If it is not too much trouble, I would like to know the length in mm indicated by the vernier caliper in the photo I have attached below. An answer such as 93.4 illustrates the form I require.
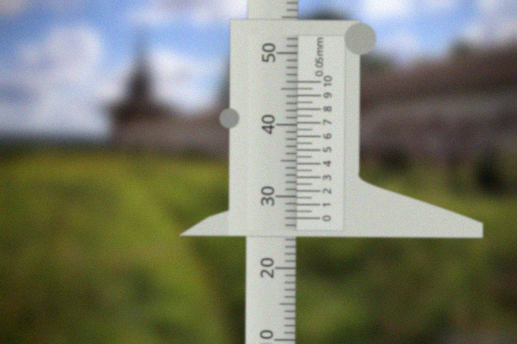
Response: 27.0
